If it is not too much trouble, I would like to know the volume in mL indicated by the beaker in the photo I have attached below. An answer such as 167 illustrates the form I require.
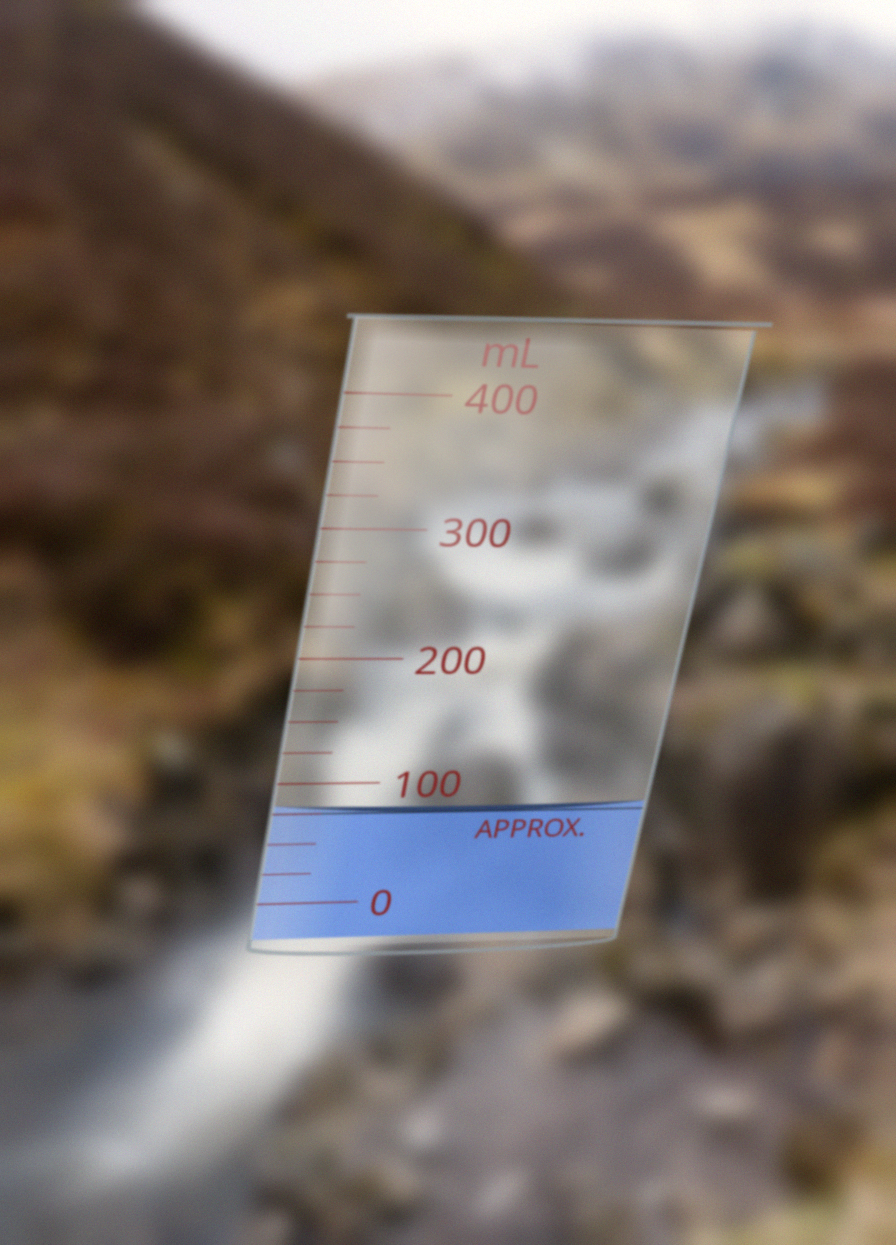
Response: 75
